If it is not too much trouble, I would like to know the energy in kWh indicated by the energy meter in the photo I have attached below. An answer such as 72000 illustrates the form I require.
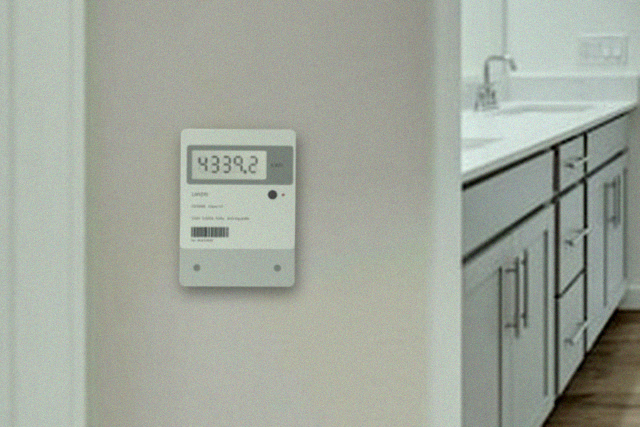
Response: 4339.2
